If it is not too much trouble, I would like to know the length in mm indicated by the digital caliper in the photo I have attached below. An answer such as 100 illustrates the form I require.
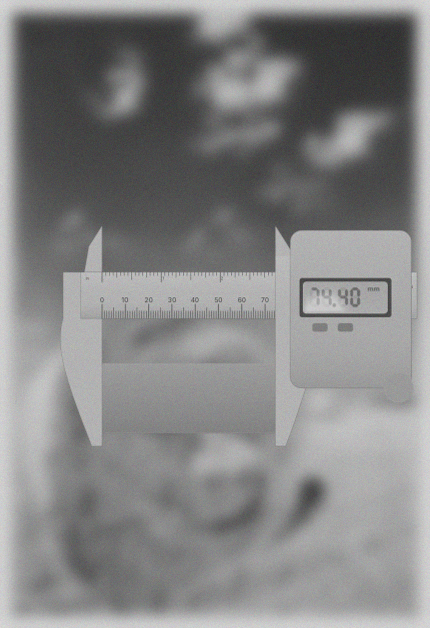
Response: 74.40
